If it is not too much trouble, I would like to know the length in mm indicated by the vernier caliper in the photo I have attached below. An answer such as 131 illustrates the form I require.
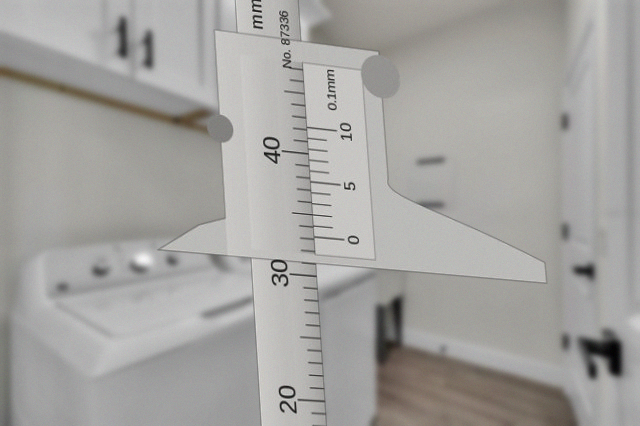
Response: 33.2
